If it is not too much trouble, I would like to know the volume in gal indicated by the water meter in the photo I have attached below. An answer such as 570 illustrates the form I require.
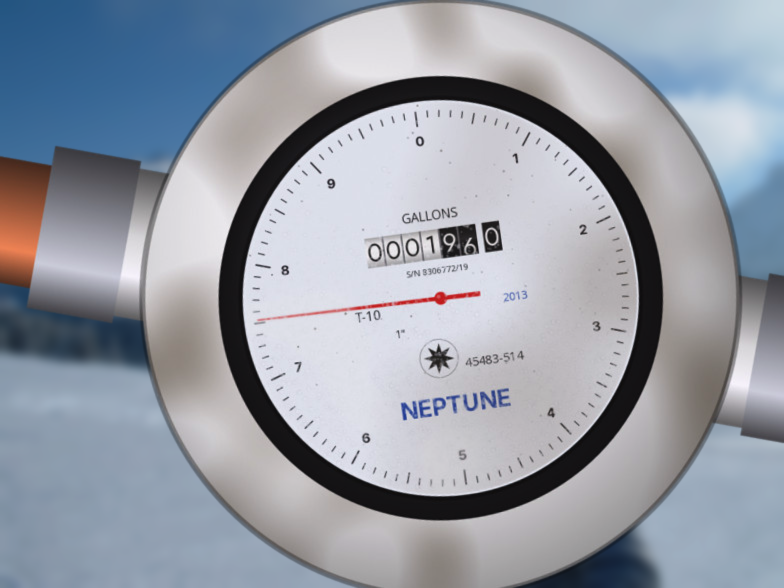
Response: 1957.5
